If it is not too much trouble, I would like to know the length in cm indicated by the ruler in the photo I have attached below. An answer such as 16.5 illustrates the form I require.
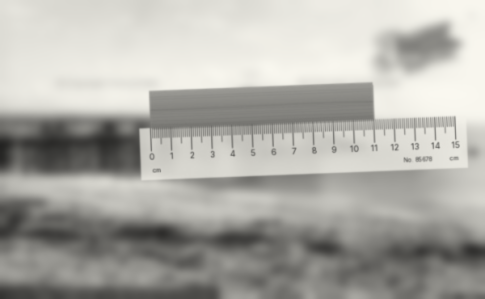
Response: 11
